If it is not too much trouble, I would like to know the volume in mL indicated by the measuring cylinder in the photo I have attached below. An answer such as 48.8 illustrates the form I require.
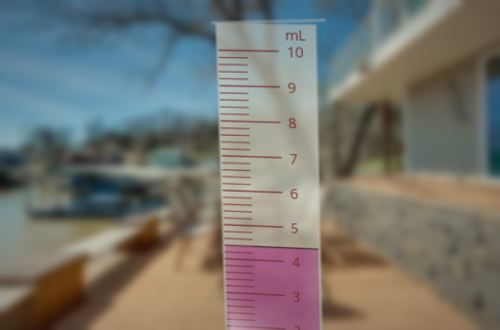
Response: 4.4
